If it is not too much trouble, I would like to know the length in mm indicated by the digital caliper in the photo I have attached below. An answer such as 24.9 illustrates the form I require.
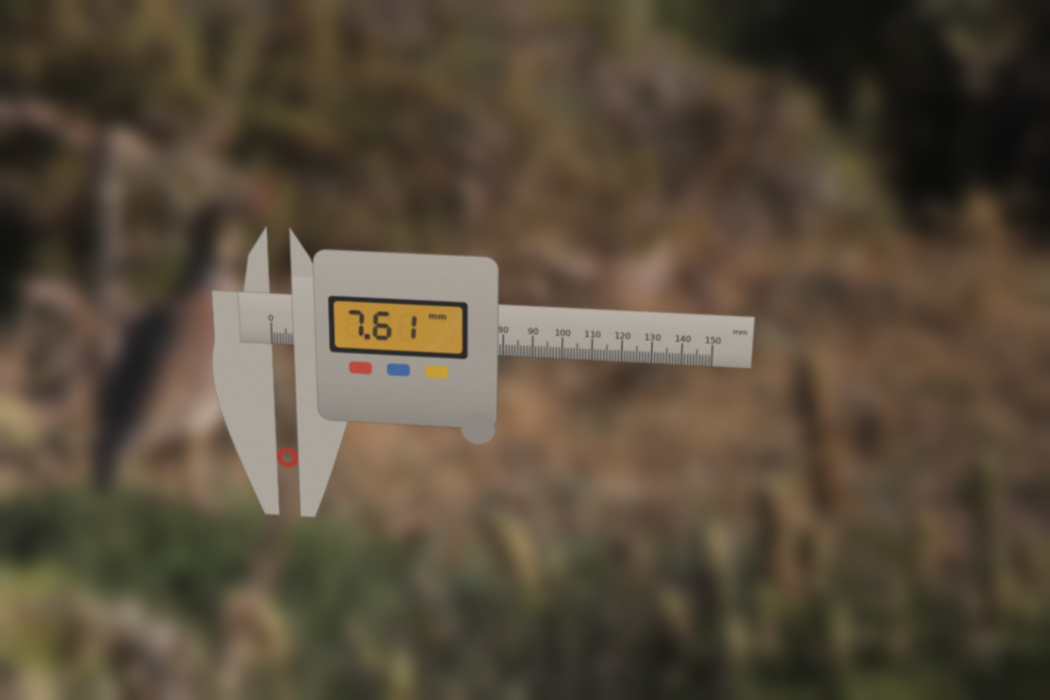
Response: 7.61
